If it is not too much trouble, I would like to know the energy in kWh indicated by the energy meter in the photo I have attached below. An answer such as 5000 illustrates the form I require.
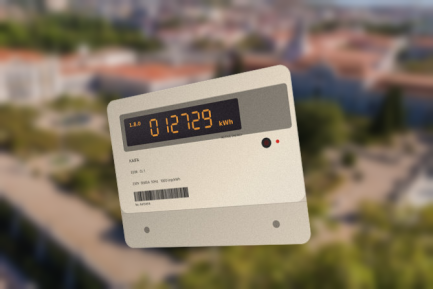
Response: 12729
